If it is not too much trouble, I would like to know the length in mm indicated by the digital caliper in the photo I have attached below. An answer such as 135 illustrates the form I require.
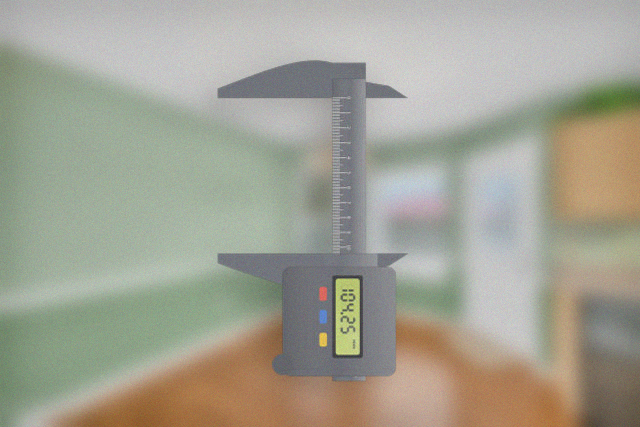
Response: 104.25
